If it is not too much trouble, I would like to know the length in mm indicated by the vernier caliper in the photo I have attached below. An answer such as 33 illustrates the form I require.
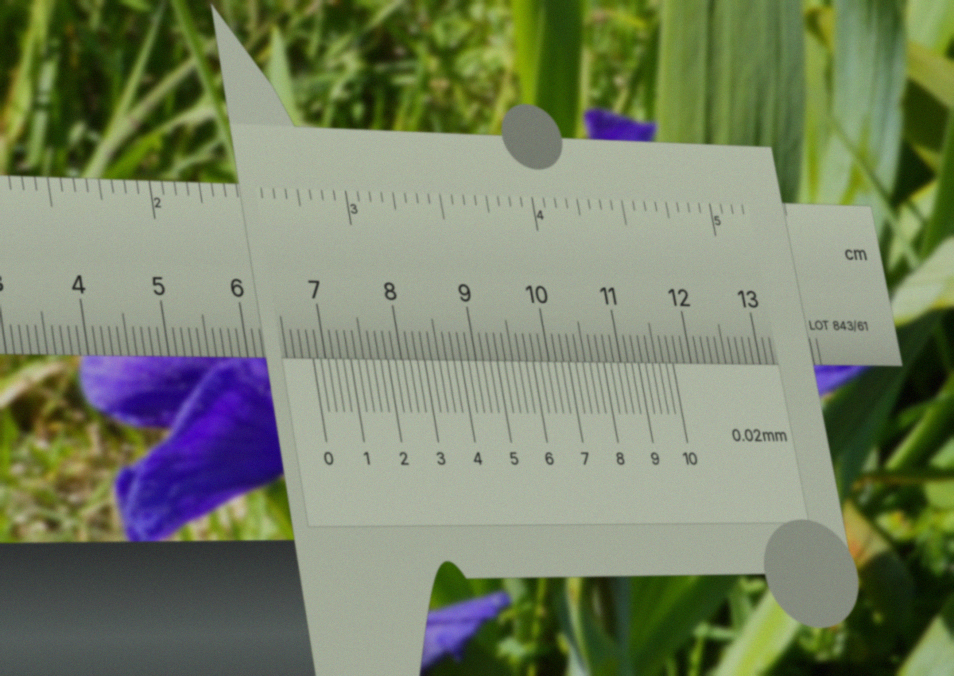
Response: 68.4
